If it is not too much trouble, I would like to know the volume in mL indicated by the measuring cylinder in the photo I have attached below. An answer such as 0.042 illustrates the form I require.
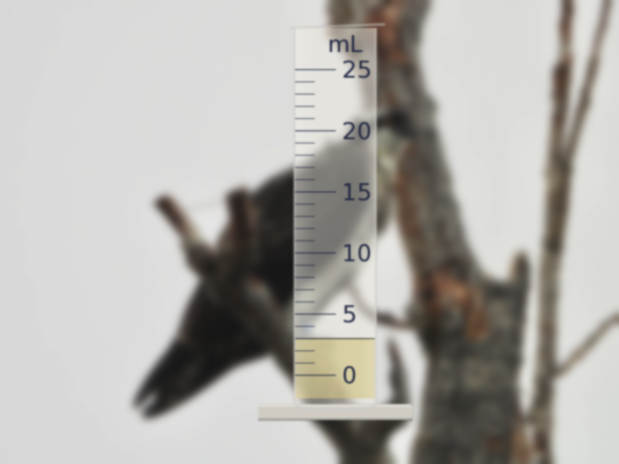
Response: 3
